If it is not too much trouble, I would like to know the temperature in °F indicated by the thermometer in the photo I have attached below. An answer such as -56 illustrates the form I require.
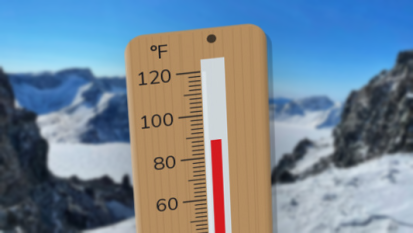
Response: 88
